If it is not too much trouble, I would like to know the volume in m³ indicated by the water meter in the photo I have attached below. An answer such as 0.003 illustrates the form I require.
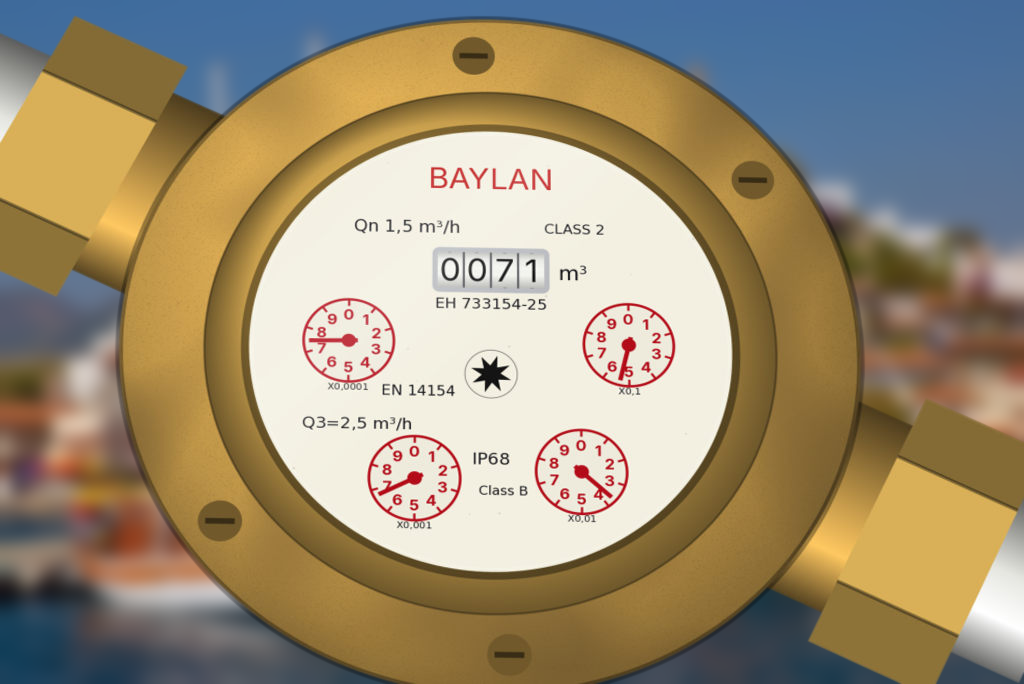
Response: 71.5367
